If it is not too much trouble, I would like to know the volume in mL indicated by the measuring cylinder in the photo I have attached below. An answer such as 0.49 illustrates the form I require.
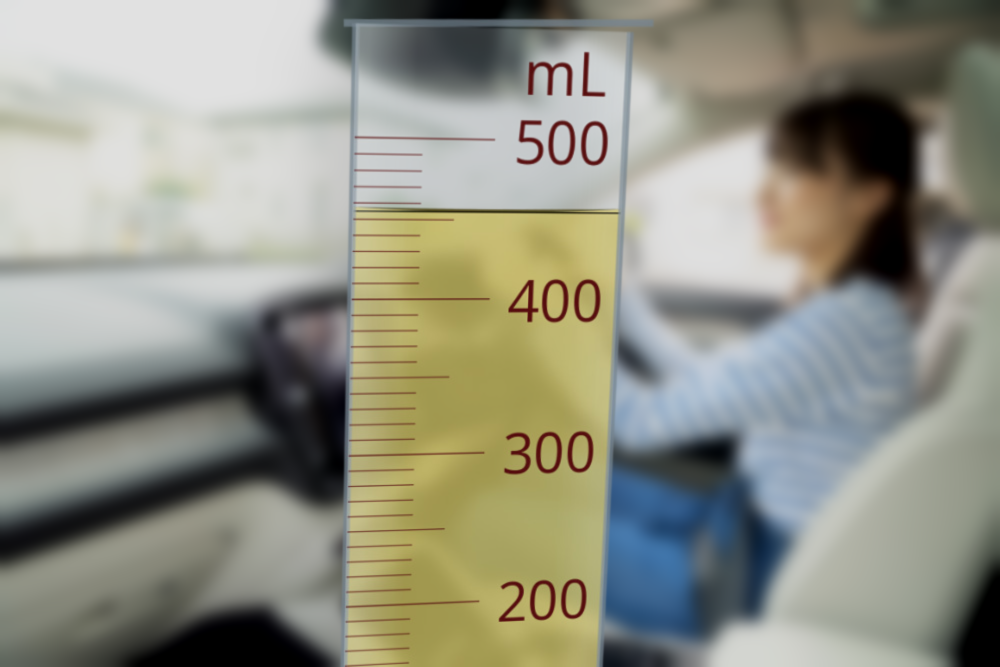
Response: 455
